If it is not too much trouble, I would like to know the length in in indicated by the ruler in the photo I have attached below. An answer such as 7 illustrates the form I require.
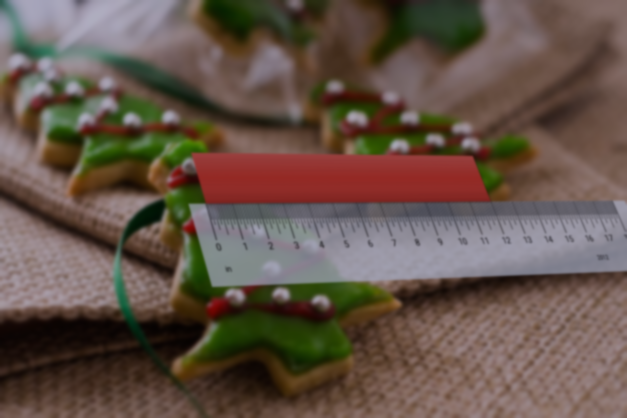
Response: 12
